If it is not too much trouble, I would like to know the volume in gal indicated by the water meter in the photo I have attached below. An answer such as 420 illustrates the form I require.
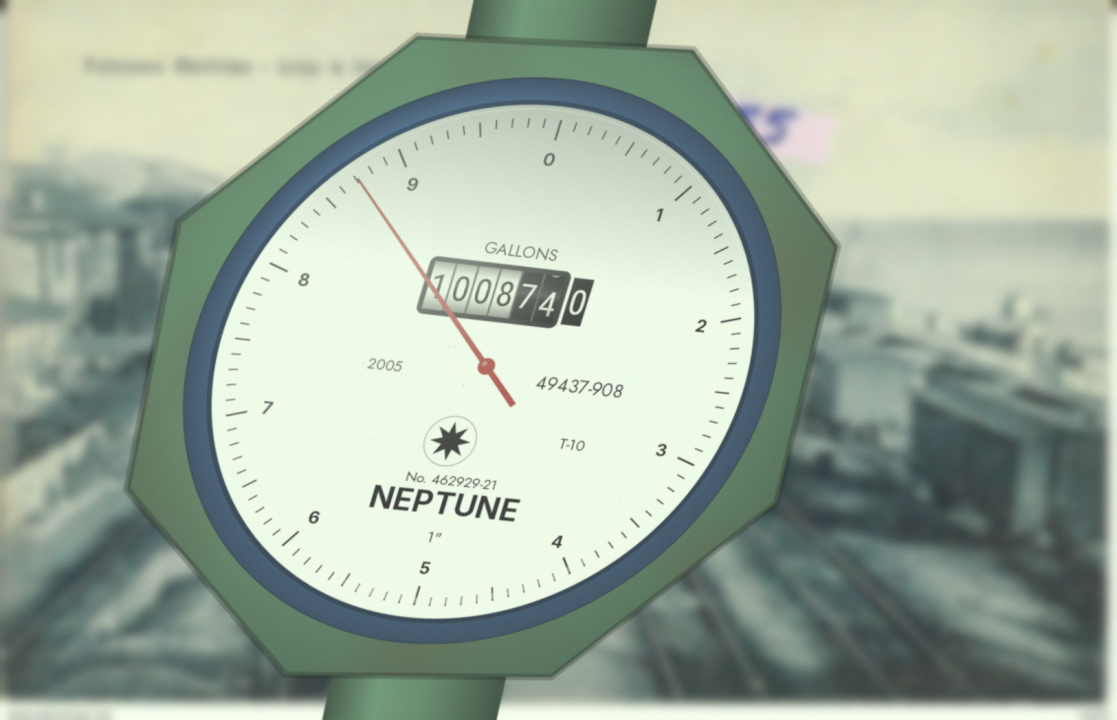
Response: 1008738.7
